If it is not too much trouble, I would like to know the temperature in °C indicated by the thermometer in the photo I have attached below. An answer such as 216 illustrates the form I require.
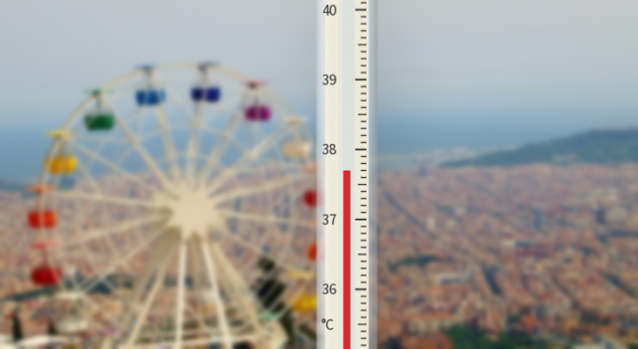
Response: 37.7
